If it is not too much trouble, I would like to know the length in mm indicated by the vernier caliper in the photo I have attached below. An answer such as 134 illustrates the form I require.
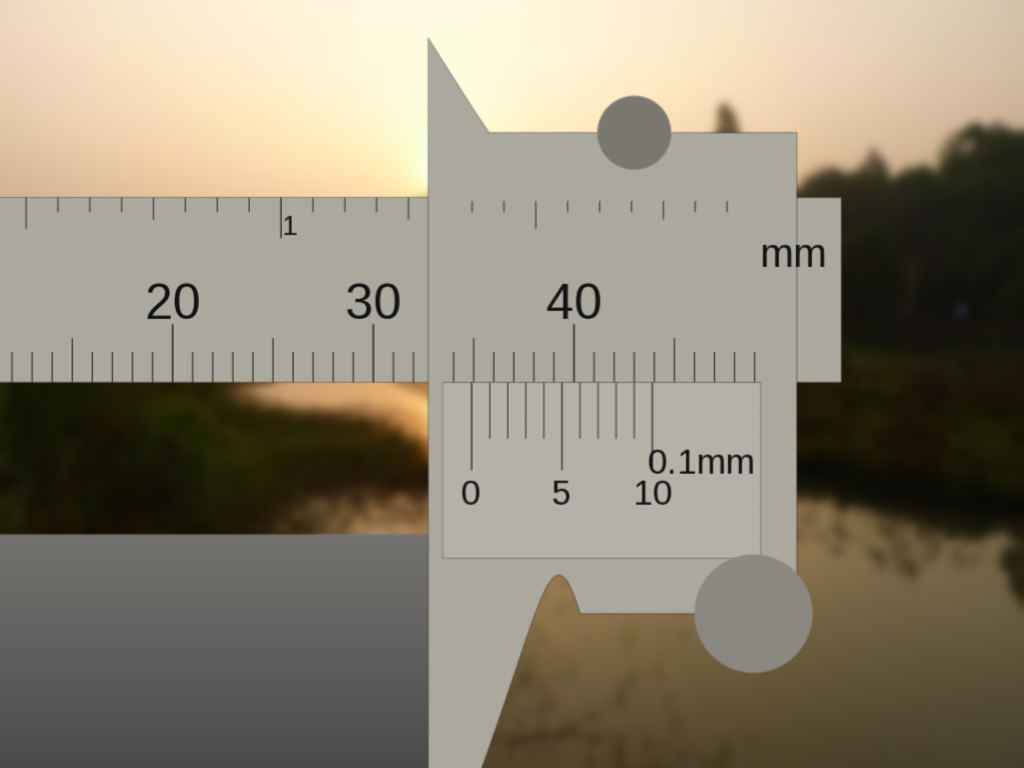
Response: 34.9
